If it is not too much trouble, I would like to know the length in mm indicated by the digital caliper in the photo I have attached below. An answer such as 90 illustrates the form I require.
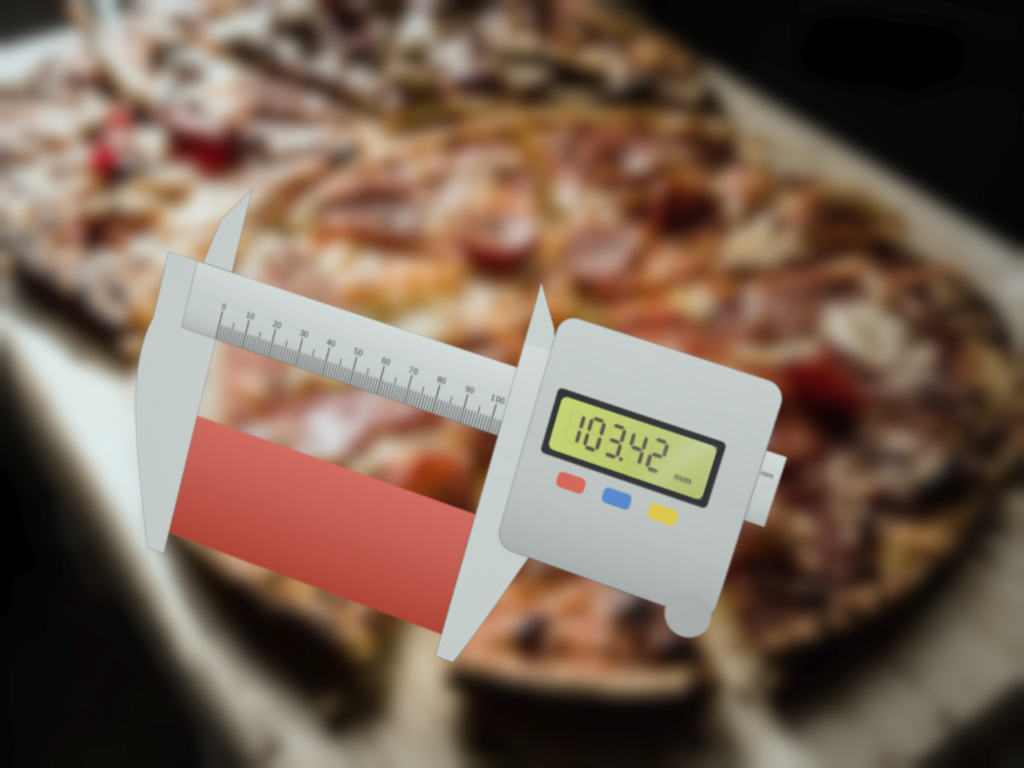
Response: 103.42
